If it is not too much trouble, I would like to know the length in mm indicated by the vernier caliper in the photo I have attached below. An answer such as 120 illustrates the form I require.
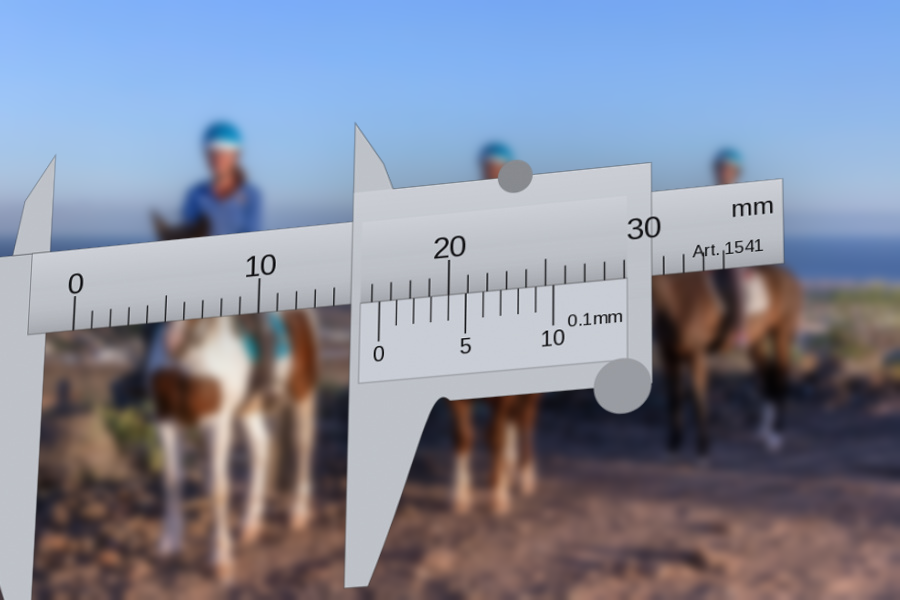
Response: 16.4
